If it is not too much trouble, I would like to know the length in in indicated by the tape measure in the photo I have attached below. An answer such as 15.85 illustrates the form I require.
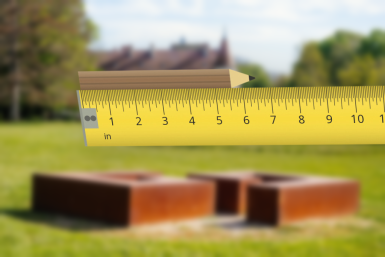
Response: 6.5
